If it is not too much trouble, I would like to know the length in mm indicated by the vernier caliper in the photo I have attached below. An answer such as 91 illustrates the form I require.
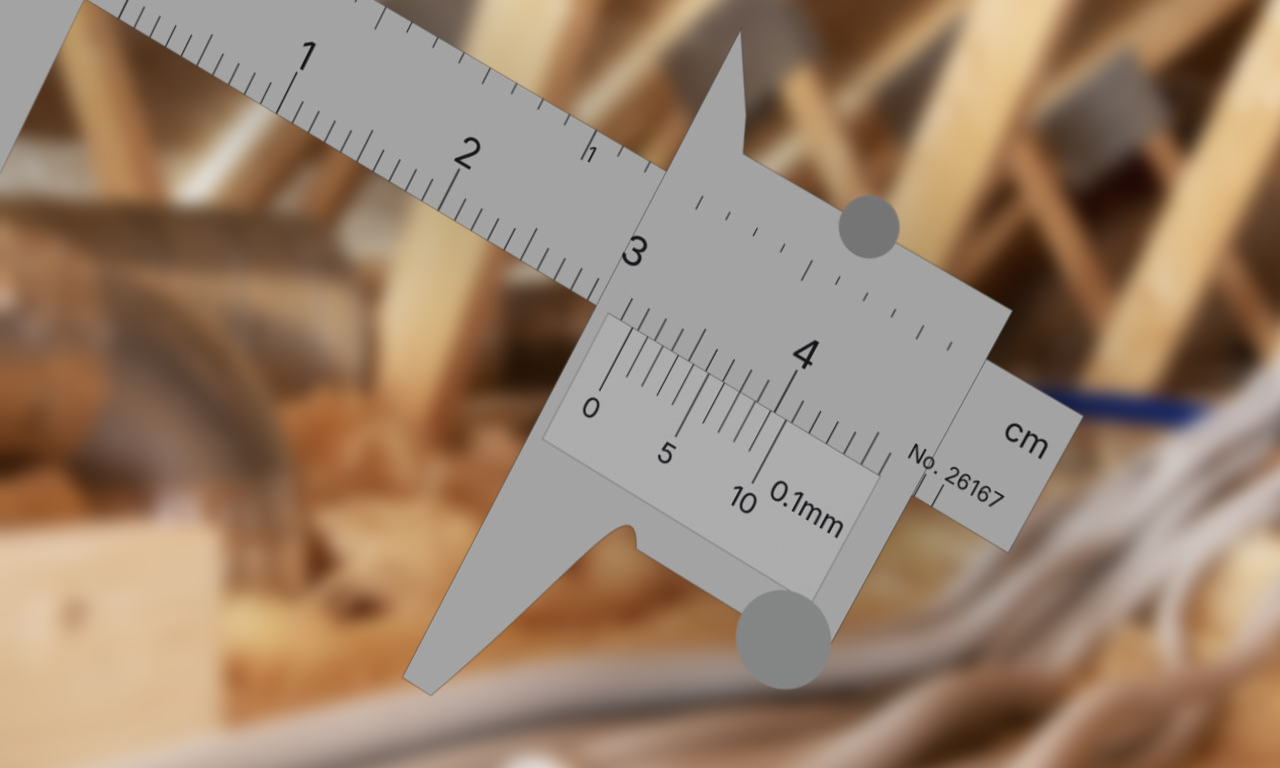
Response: 31.7
